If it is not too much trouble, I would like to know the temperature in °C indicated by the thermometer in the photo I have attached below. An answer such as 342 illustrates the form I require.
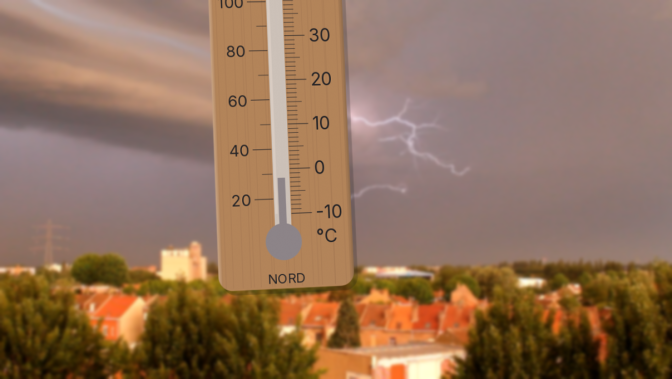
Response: -2
